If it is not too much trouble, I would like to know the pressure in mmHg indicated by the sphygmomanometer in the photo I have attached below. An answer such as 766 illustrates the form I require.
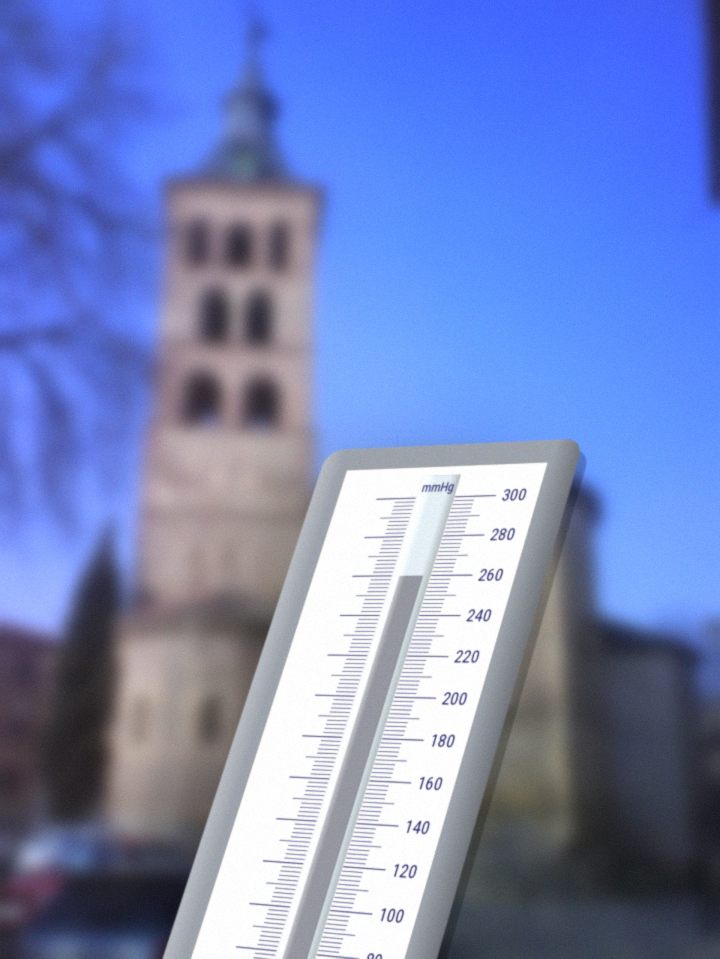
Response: 260
